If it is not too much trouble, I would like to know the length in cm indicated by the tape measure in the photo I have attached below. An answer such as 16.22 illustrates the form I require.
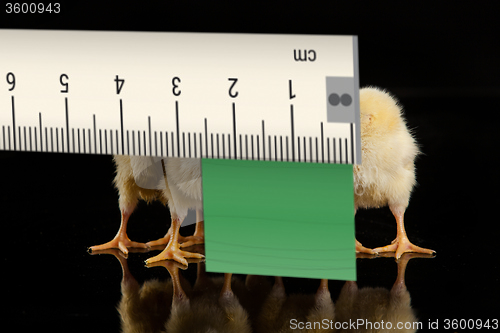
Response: 2.6
